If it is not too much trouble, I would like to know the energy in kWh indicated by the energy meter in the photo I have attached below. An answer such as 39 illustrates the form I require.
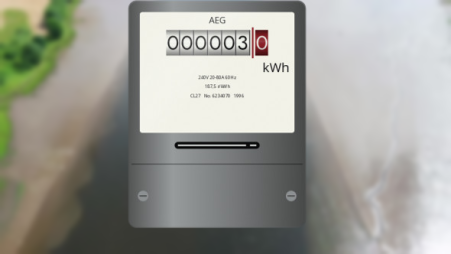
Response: 3.0
